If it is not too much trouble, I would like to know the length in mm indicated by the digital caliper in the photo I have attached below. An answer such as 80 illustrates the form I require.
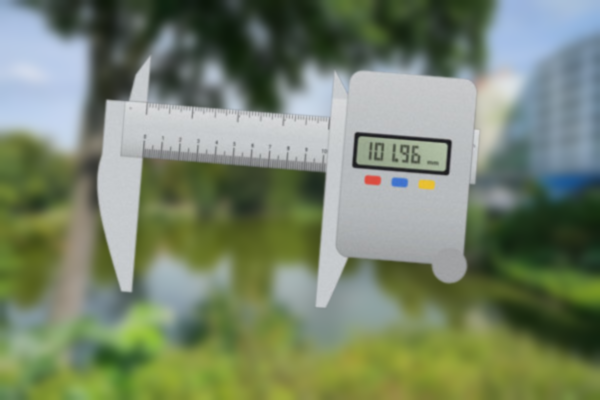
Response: 101.96
